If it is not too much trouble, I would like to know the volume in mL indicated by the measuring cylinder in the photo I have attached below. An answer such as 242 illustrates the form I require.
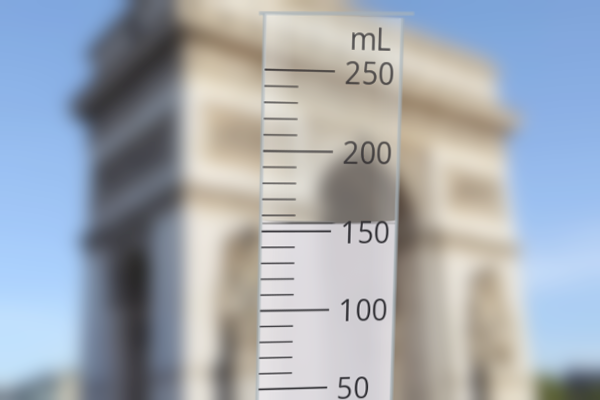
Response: 155
